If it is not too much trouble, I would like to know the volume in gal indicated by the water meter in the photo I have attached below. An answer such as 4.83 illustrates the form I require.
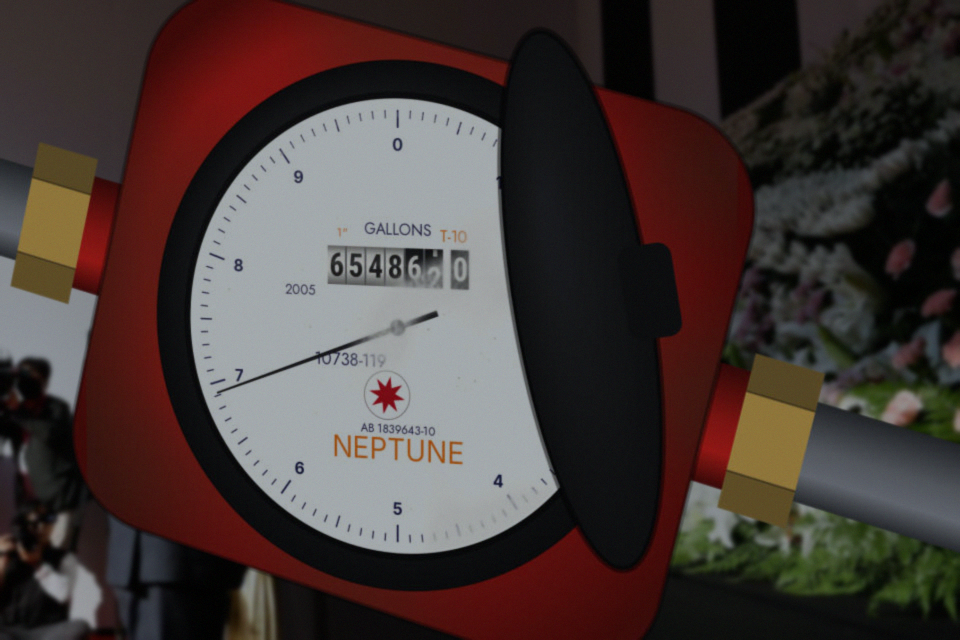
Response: 6548616.9
